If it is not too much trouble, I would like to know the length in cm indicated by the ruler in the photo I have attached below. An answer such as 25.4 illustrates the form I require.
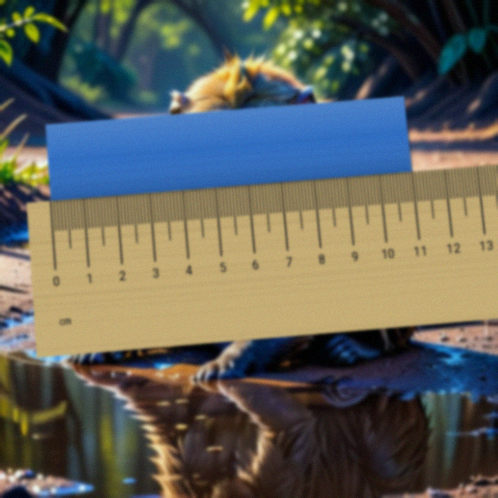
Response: 11
